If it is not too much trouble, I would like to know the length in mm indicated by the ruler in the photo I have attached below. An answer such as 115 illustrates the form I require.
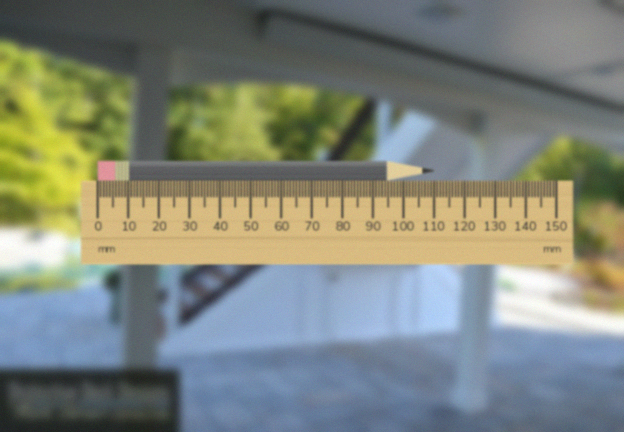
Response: 110
